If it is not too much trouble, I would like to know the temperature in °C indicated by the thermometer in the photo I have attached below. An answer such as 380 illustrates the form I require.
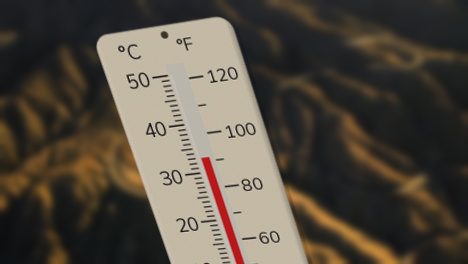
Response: 33
